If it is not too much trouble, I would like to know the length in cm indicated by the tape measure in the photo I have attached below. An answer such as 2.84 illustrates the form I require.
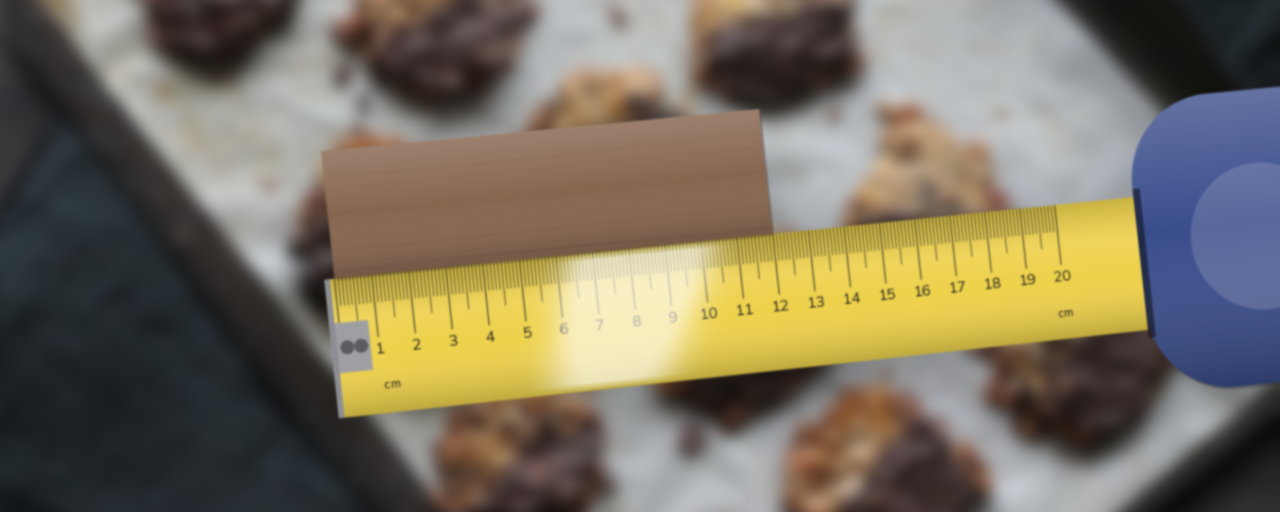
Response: 12
